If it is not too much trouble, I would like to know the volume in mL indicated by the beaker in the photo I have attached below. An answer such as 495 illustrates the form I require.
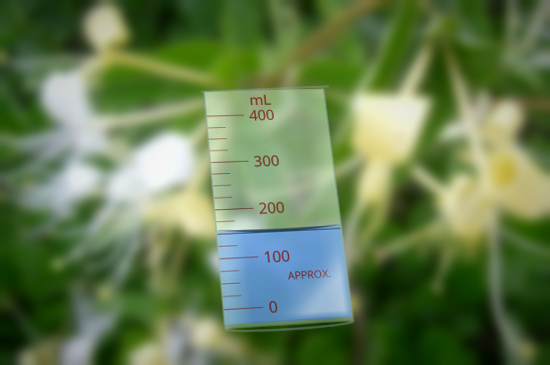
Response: 150
